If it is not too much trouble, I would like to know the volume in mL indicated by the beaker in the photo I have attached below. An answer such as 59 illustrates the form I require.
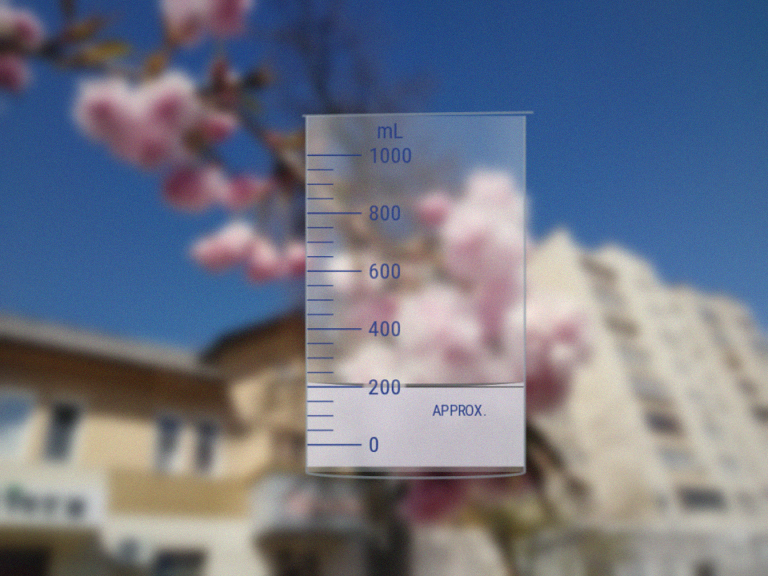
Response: 200
